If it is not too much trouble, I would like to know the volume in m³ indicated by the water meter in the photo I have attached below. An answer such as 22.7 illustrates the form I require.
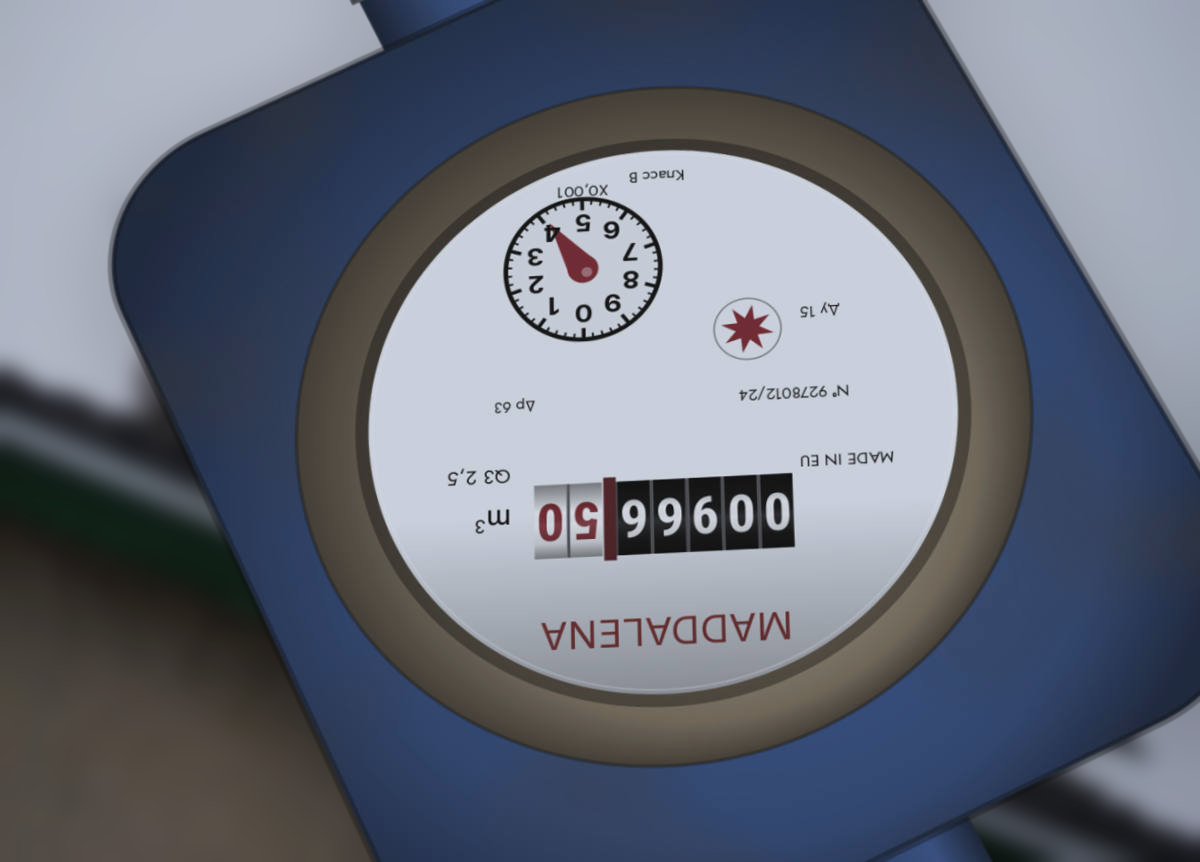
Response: 966.504
